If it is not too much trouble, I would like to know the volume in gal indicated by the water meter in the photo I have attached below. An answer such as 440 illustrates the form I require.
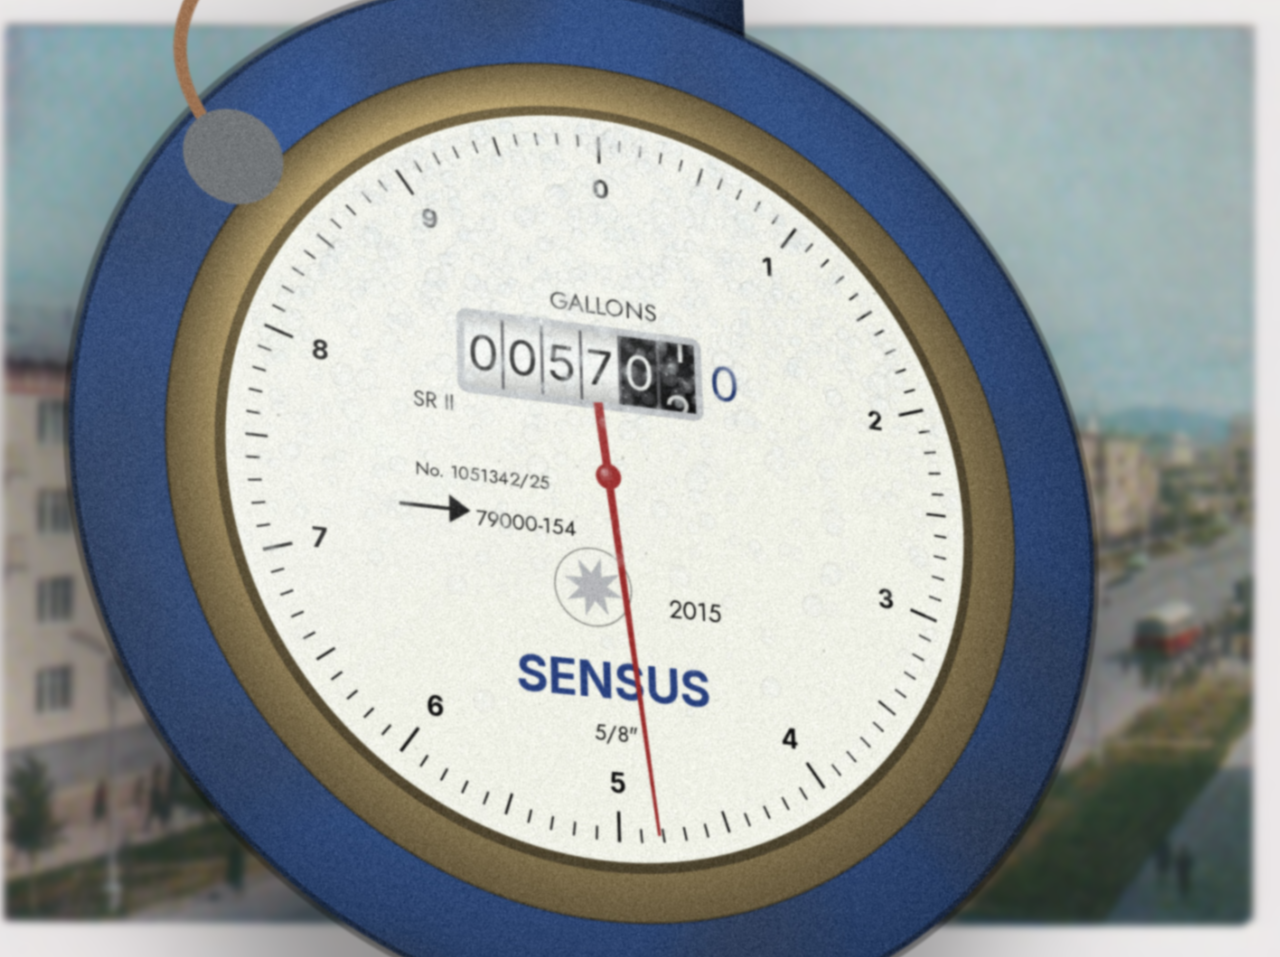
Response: 57014.8
